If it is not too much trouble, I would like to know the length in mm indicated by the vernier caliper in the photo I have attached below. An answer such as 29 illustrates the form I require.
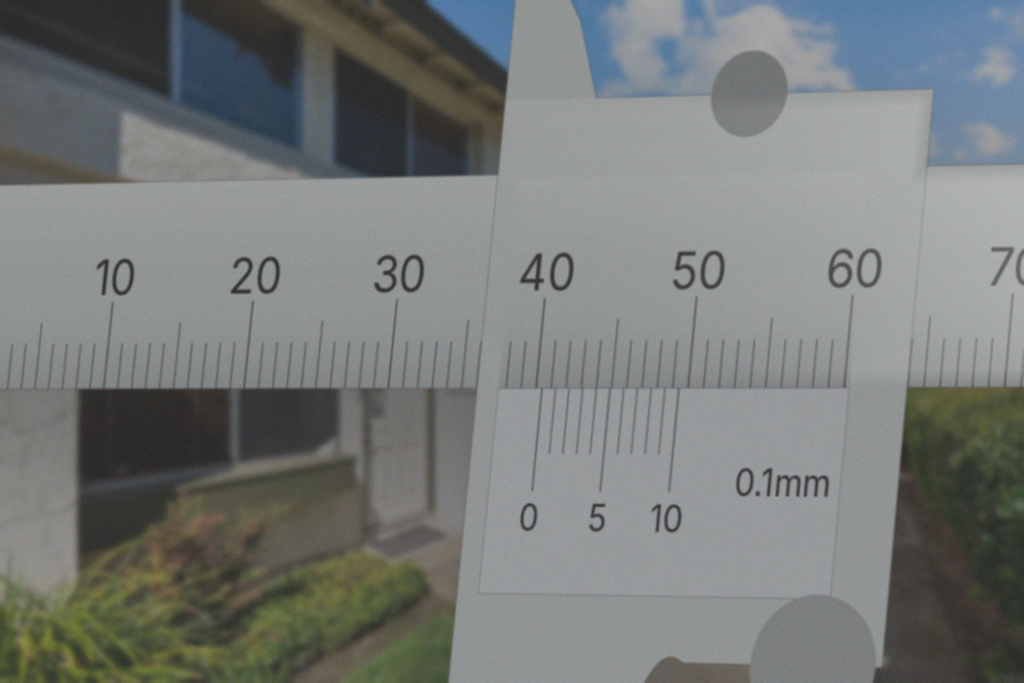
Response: 40.4
